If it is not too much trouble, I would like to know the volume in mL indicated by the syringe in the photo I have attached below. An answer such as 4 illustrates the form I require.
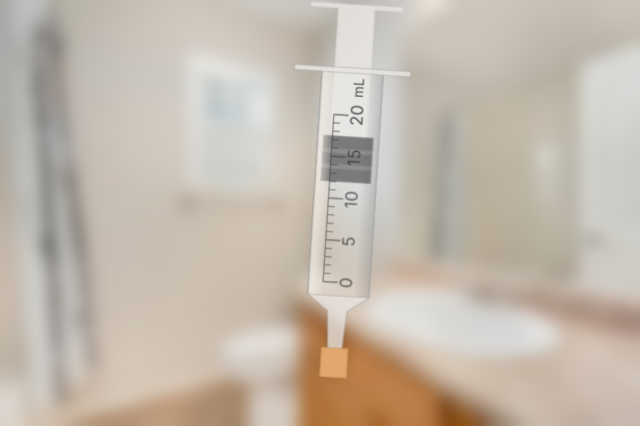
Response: 12
